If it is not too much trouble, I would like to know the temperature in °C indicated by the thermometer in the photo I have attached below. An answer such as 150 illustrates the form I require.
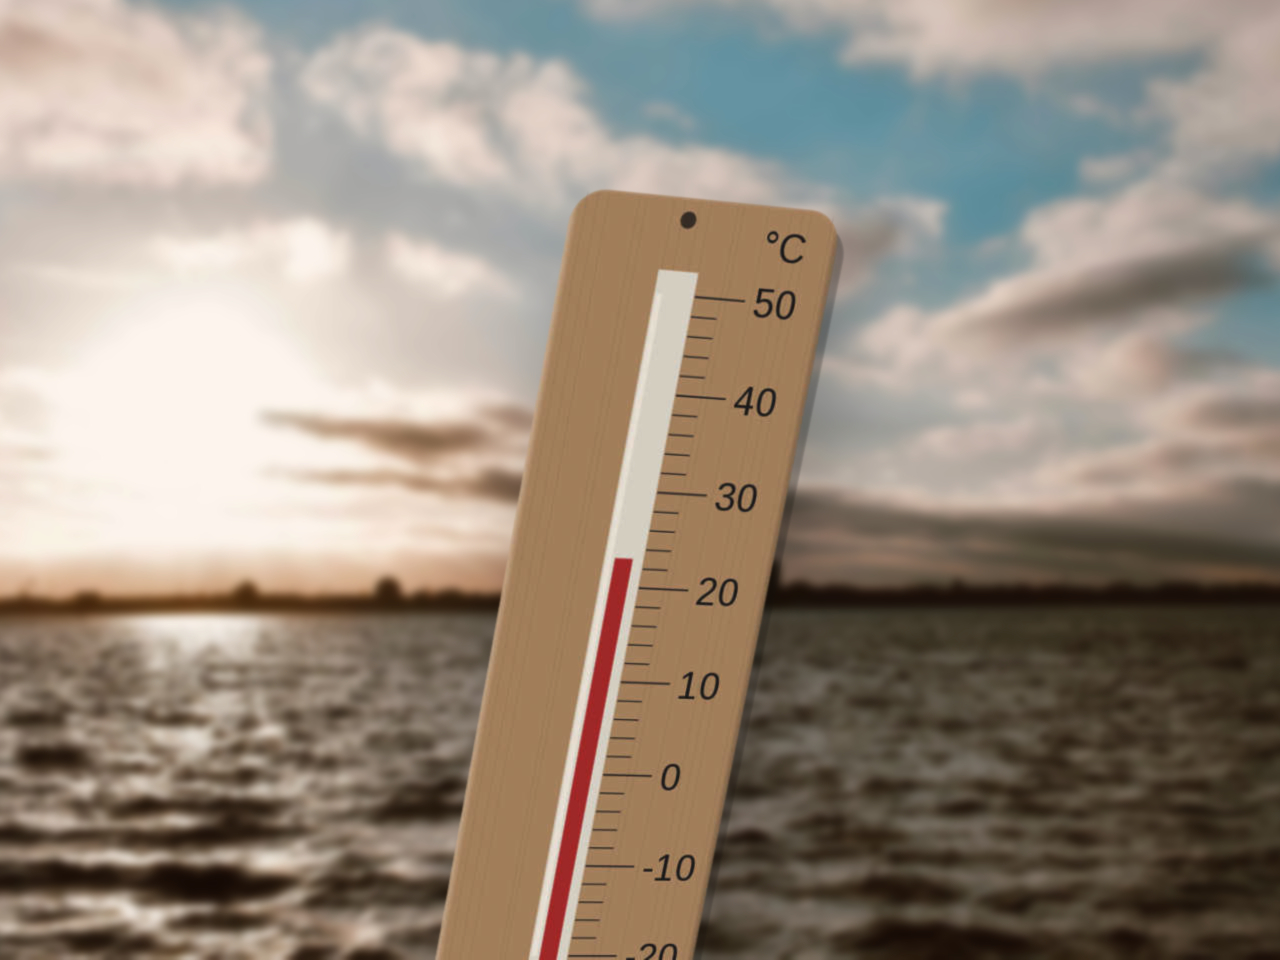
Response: 23
